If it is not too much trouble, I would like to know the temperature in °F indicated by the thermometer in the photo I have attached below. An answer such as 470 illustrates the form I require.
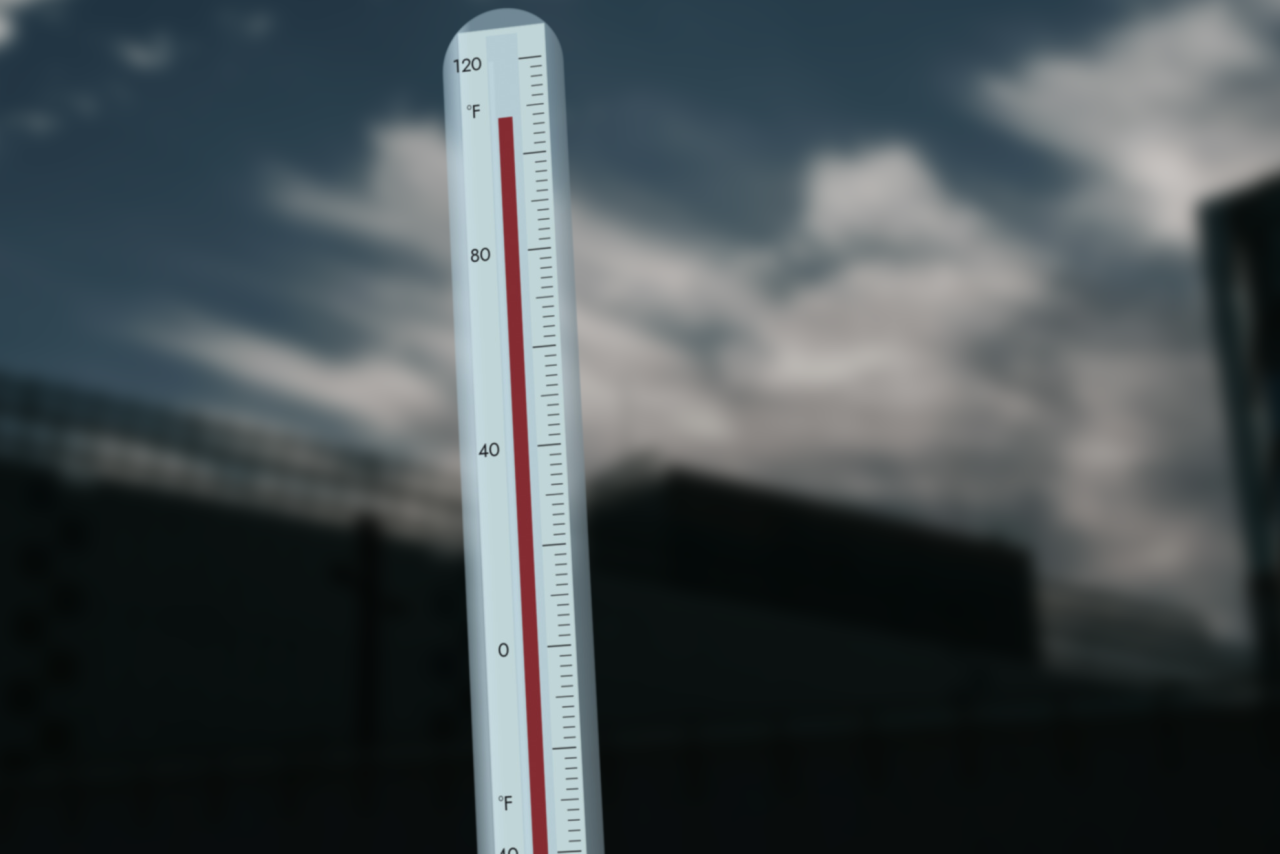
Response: 108
